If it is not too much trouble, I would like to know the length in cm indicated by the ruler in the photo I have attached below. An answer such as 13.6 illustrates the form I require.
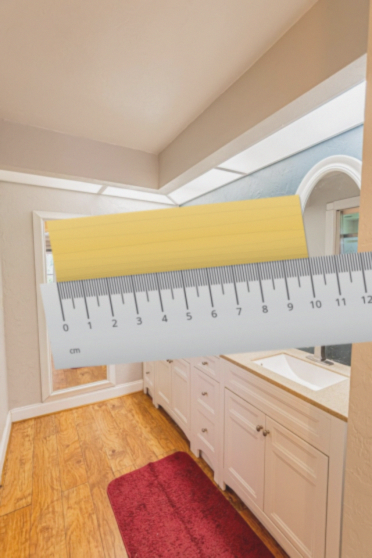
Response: 10
